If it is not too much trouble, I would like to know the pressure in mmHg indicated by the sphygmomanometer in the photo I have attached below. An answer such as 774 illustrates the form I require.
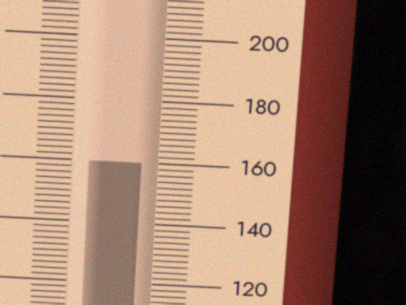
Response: 160
